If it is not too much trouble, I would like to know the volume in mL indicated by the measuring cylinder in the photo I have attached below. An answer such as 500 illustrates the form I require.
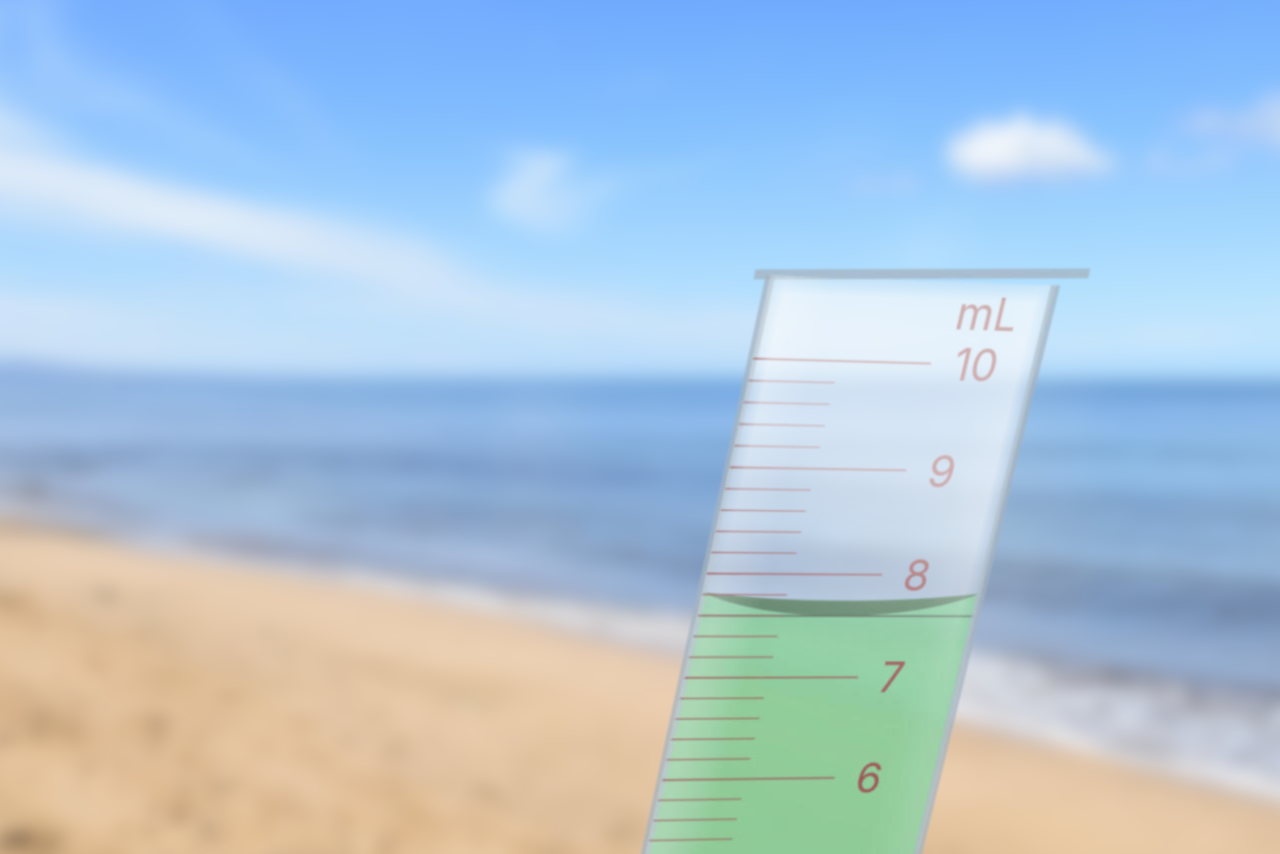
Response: 7.6
